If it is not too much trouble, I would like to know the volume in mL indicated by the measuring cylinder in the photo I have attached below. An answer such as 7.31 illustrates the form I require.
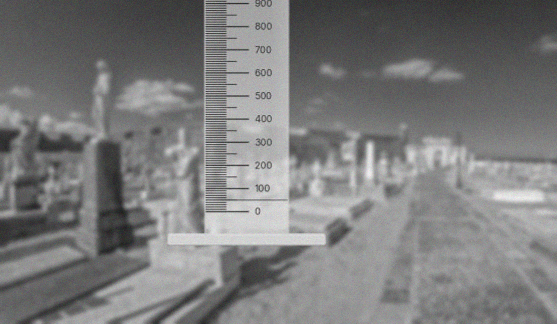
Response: 50
